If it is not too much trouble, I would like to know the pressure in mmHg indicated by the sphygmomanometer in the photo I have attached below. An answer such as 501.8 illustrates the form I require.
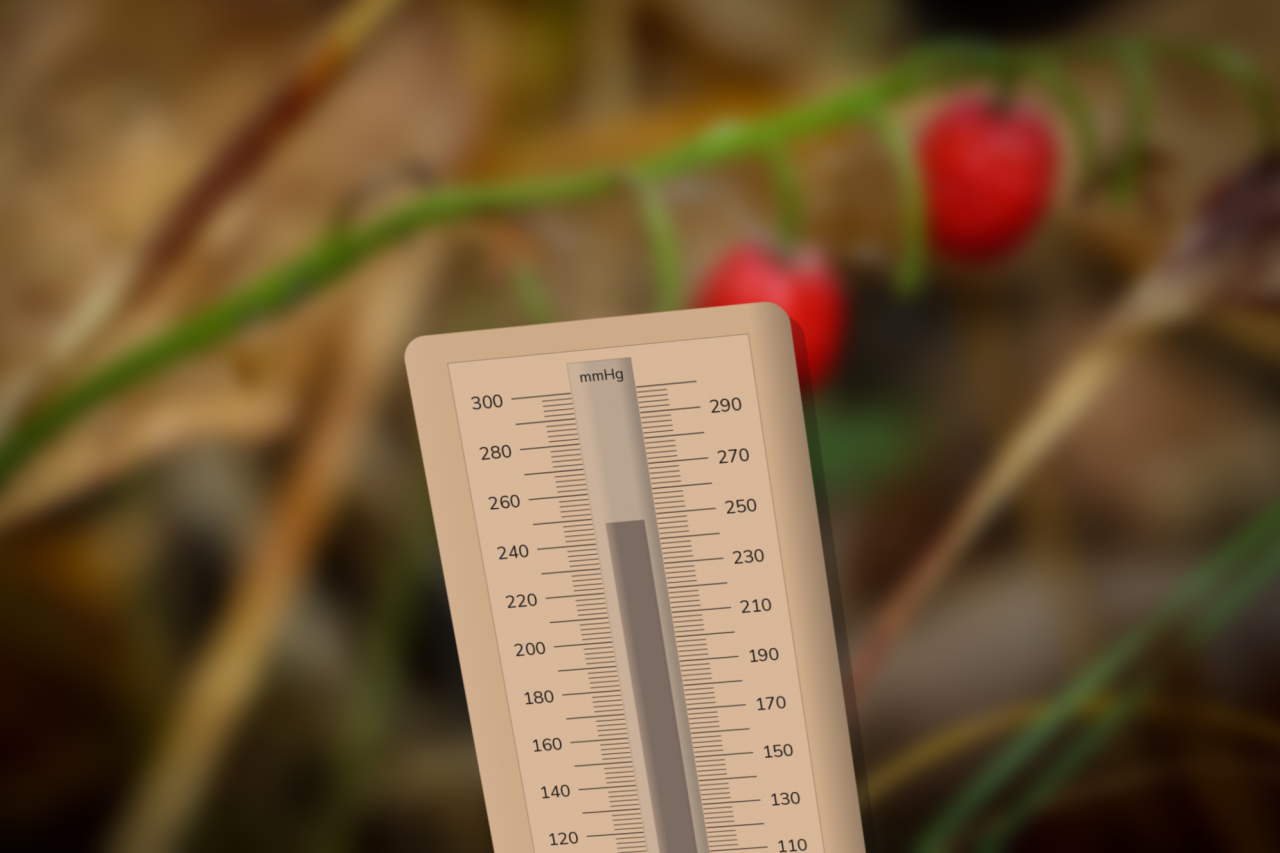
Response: 248
